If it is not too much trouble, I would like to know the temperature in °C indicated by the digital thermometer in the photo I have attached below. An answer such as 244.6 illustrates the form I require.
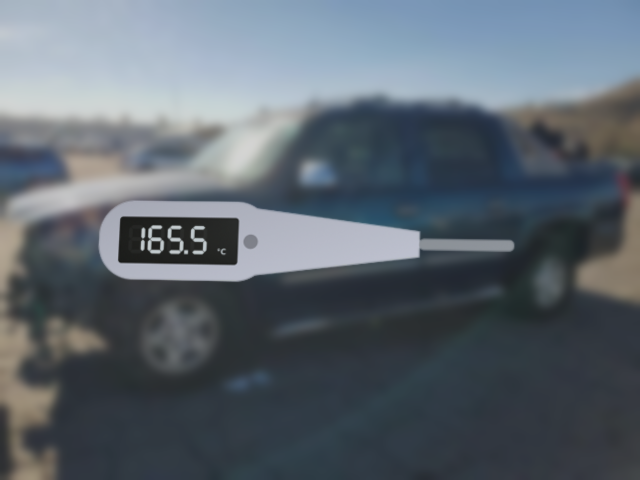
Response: 165.5
